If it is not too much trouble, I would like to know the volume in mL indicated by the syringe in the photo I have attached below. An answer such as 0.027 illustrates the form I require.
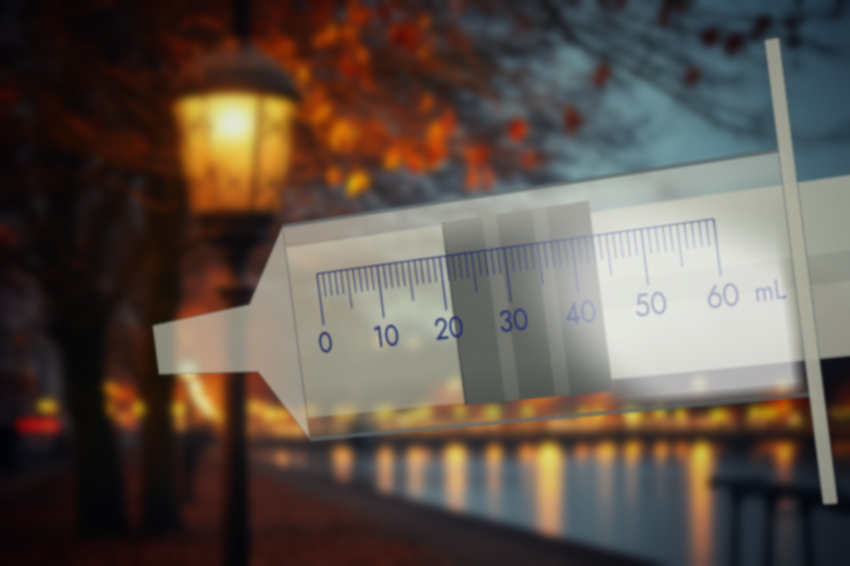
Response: 21
